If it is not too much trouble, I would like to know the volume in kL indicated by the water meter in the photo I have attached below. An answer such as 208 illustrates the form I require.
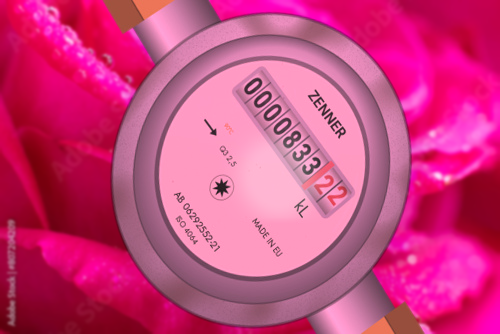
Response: 833.22
